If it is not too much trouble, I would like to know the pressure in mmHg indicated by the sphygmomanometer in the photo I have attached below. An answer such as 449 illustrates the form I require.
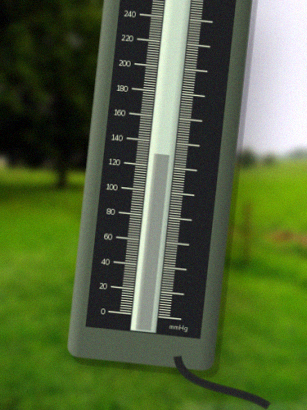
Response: 130
